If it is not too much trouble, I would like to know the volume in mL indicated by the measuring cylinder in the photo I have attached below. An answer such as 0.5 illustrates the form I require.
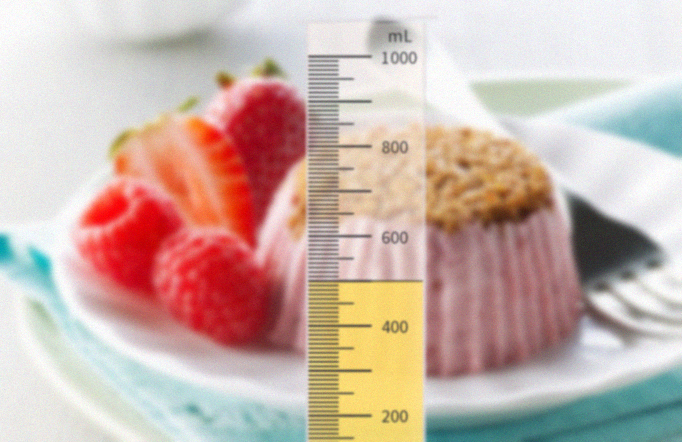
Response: 500
